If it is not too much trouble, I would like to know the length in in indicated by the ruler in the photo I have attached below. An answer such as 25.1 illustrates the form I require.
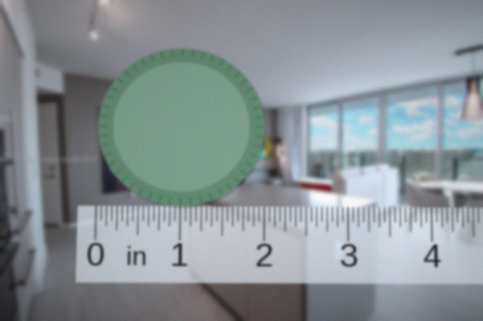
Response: 2
